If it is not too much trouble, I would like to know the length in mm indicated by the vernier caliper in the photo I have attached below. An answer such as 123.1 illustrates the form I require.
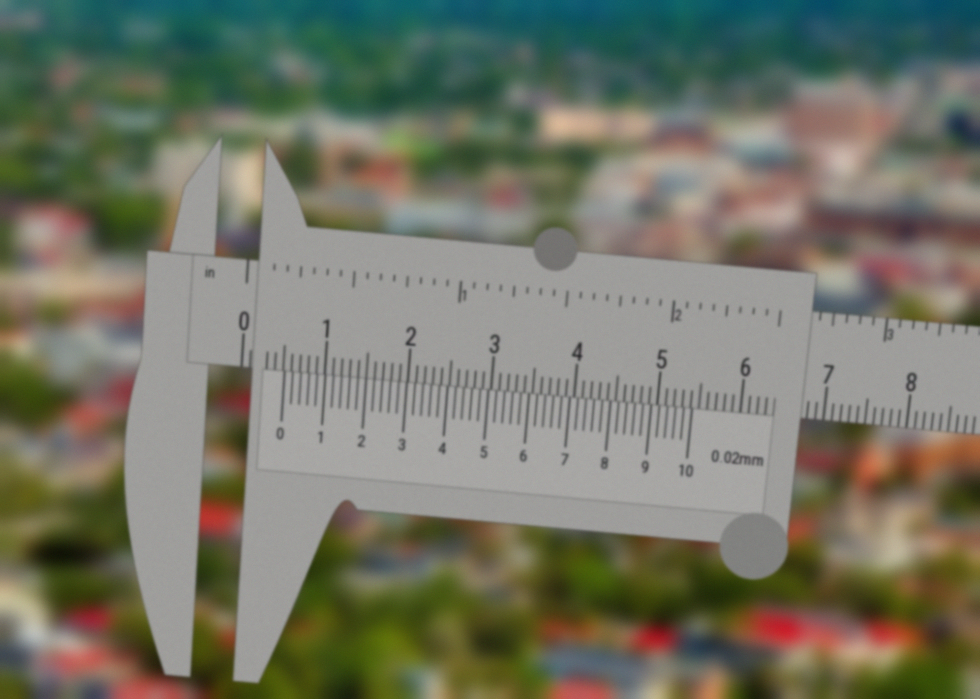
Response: 5.2
